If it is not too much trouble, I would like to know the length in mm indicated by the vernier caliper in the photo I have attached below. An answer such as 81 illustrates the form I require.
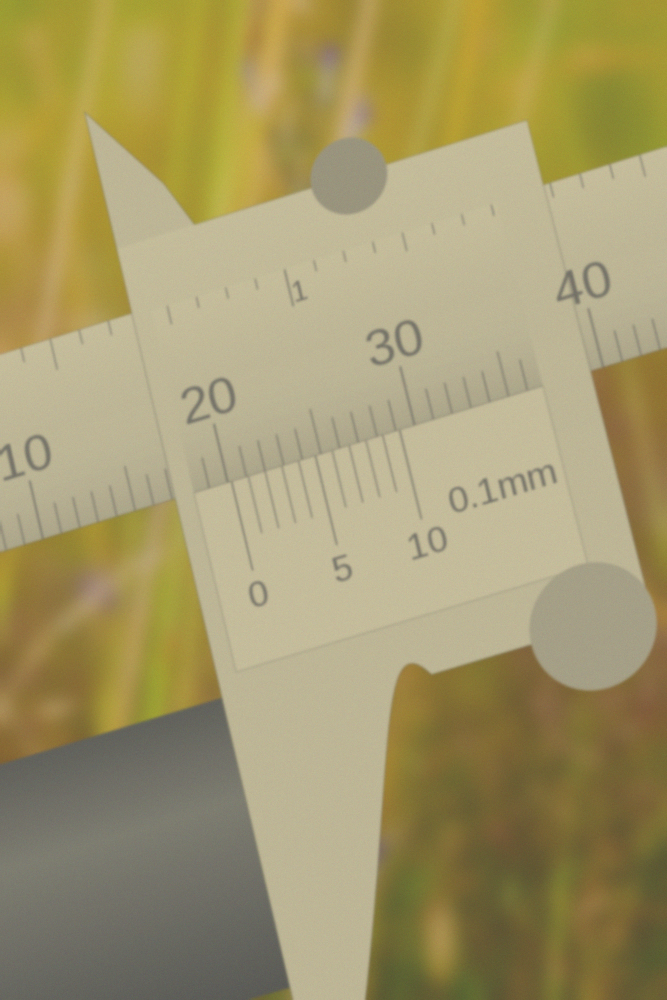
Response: 20.2
